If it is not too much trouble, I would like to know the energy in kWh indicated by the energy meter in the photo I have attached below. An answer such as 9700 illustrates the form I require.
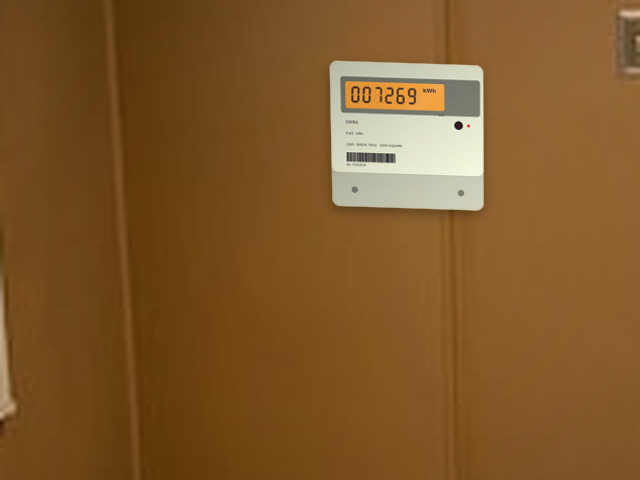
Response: 7269
